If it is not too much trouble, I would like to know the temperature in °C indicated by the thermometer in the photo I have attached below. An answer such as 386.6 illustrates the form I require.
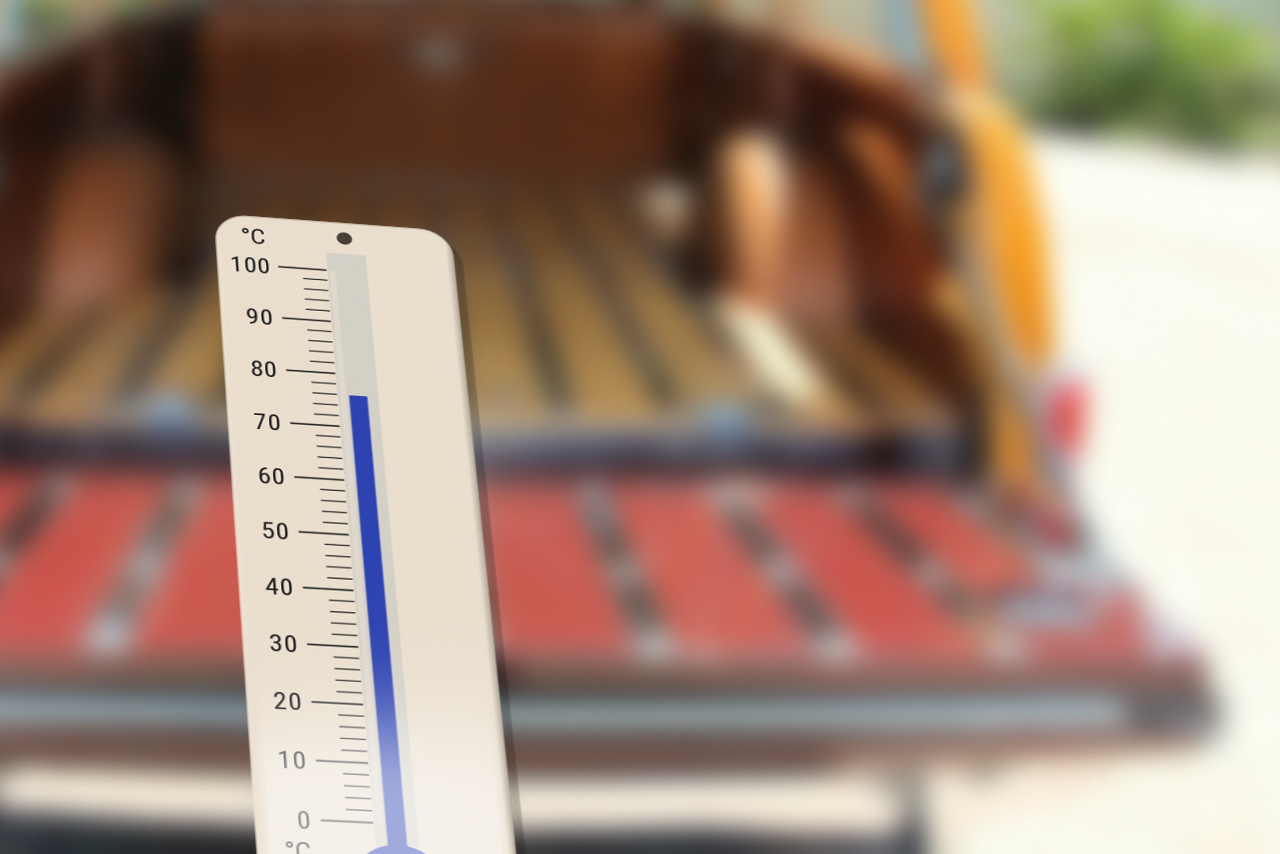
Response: 76
